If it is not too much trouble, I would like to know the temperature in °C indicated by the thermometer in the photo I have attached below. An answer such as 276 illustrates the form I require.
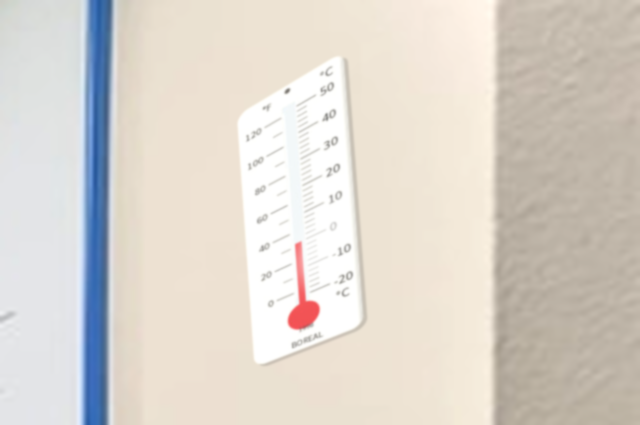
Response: 0
